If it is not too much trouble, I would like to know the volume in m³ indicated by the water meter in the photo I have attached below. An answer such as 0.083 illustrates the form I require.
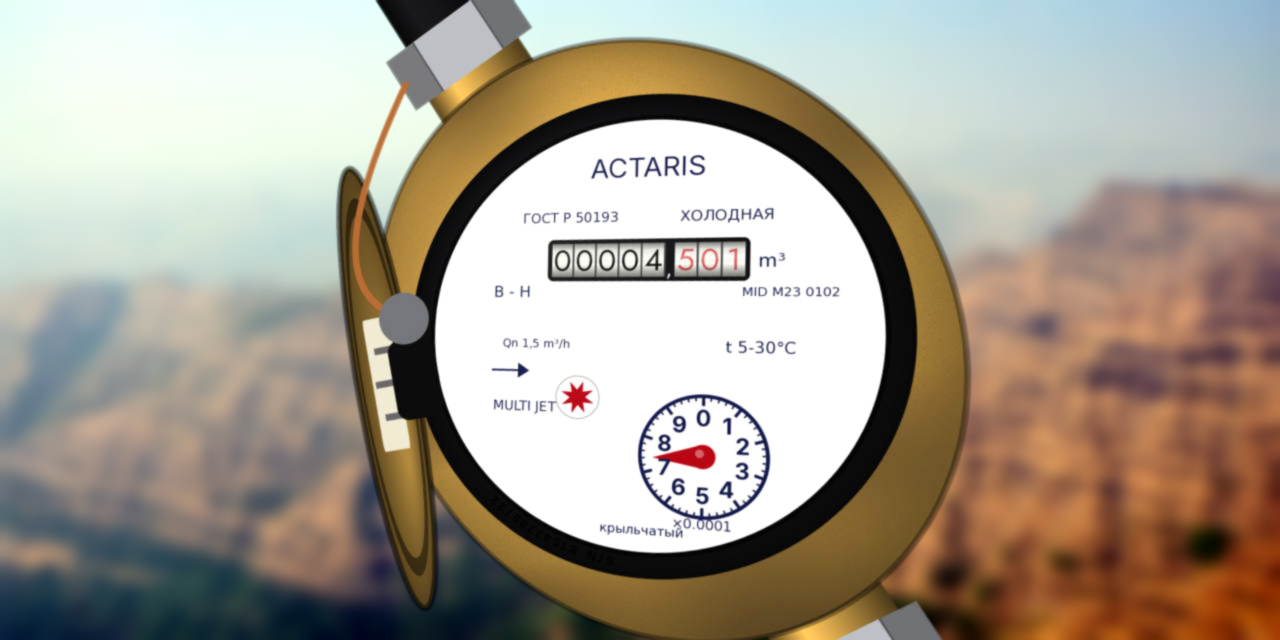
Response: 4.5017
